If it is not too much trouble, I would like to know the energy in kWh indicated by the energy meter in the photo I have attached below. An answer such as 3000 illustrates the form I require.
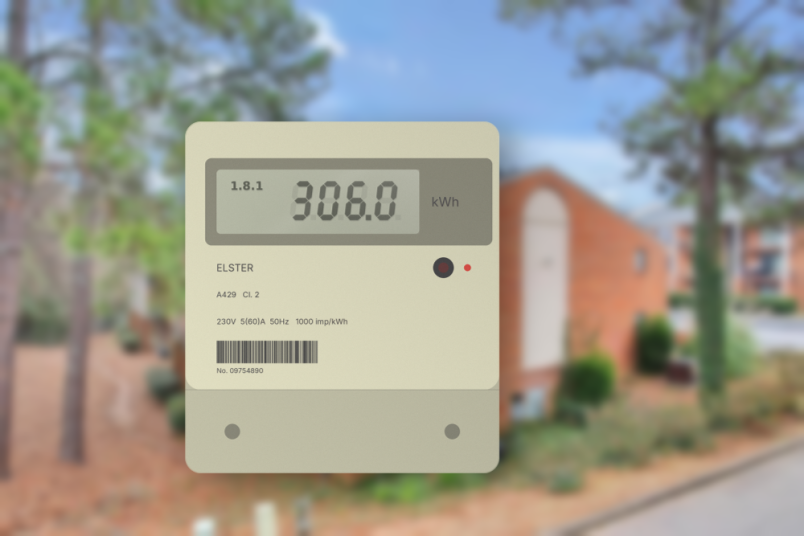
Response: 306.0
